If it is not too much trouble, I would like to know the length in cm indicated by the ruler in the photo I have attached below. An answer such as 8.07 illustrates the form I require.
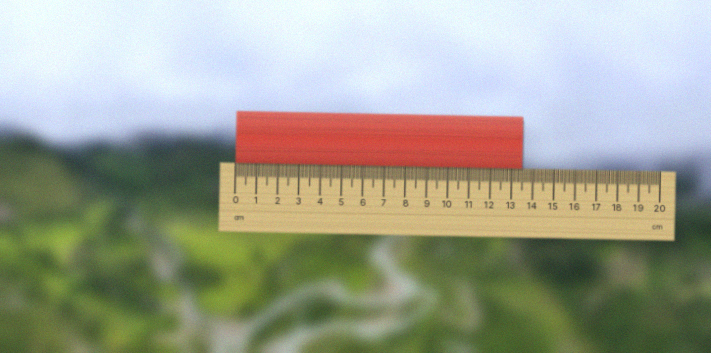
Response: 13.5
